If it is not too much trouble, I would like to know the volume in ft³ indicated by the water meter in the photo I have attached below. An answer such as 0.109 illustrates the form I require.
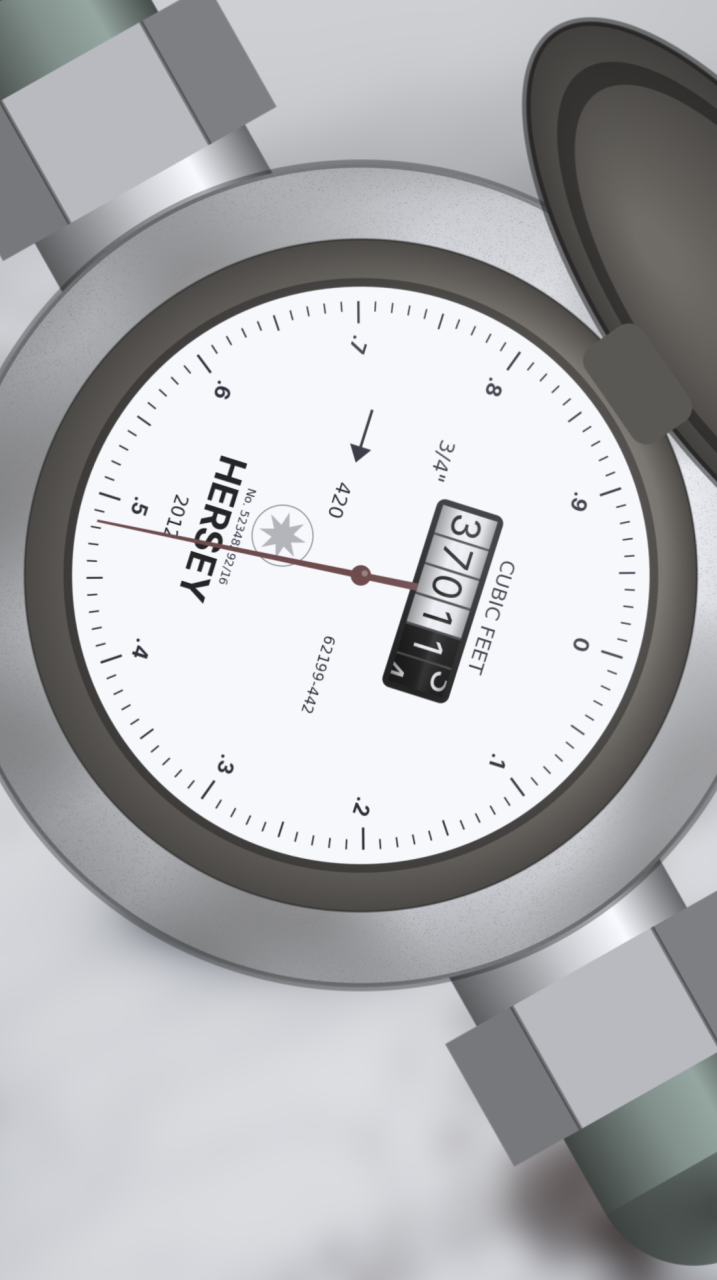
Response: 370113.48
